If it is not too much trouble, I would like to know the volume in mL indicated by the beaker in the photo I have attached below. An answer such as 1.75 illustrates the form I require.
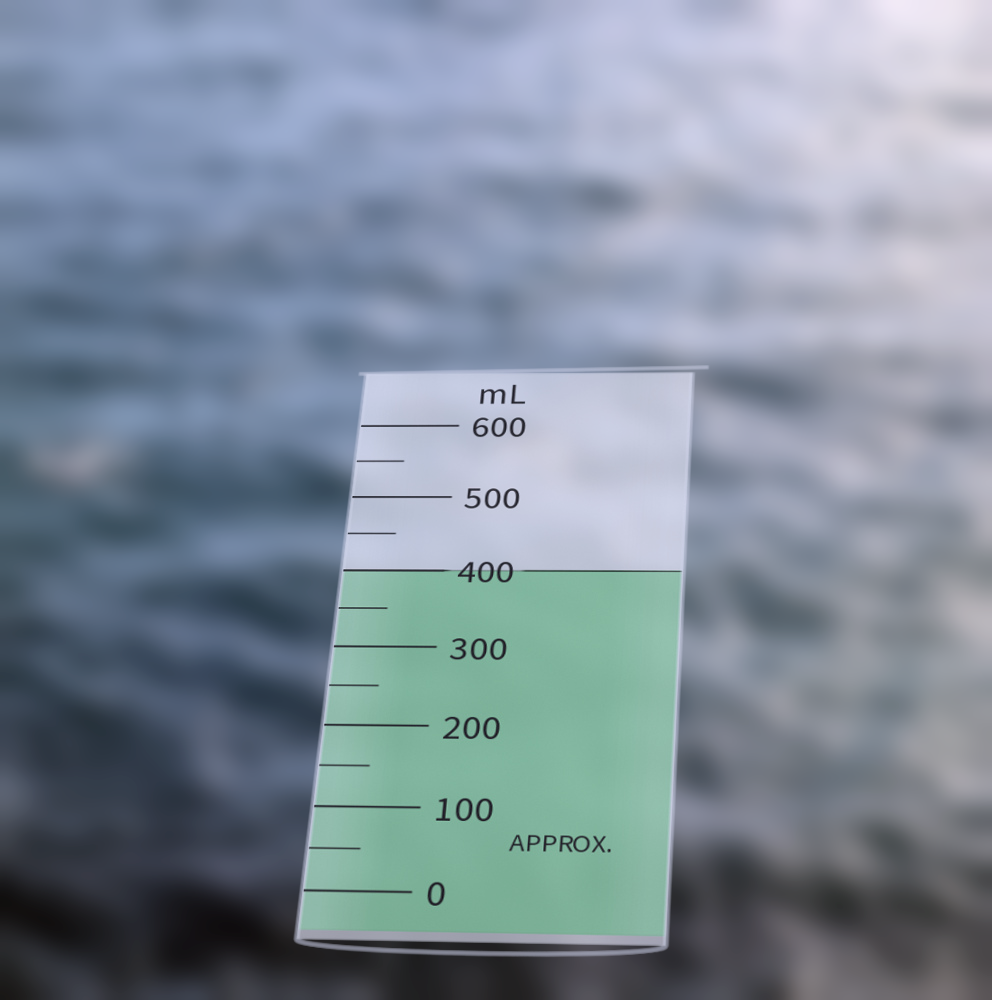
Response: 400
